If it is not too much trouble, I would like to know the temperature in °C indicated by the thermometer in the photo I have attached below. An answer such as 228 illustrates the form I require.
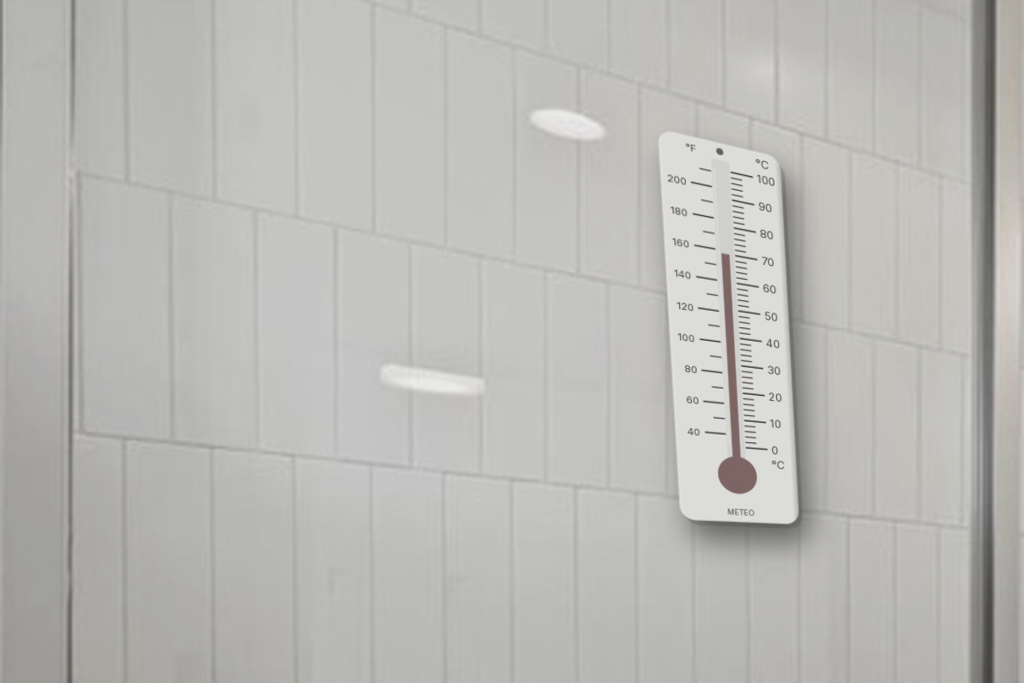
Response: 70
